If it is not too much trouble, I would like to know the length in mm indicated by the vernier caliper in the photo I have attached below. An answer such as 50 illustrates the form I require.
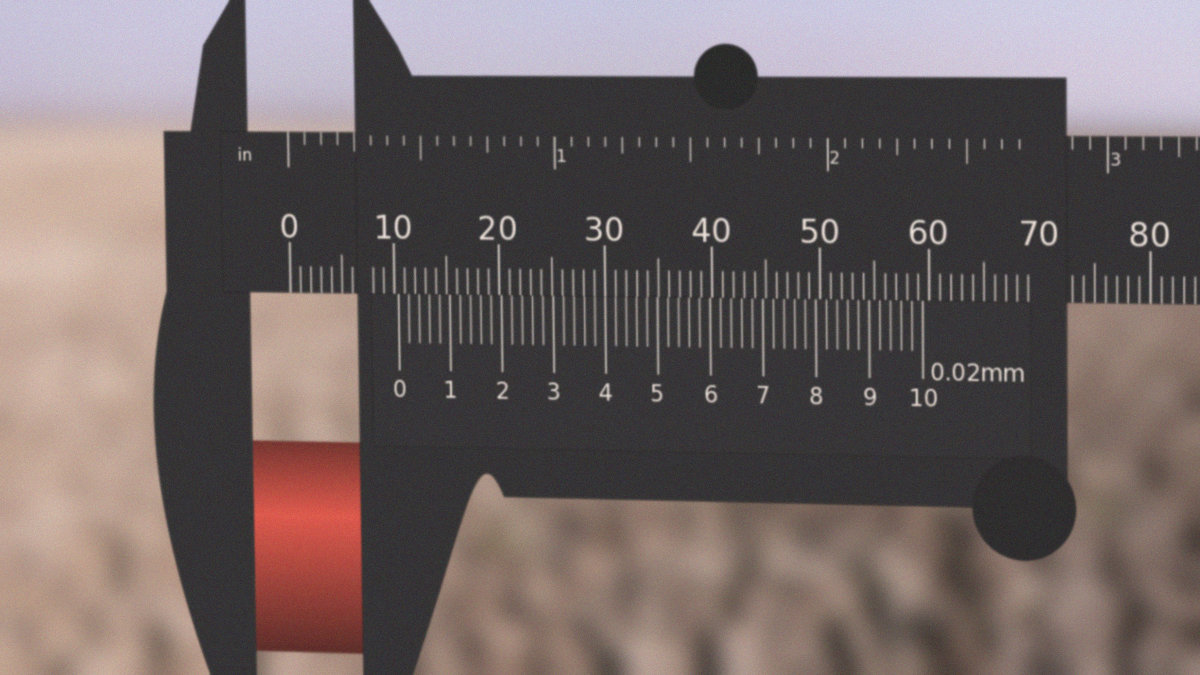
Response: 10.4
